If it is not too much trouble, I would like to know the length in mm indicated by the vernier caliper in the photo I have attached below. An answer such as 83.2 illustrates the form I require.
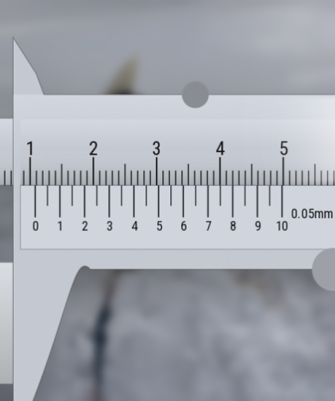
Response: 10.8
